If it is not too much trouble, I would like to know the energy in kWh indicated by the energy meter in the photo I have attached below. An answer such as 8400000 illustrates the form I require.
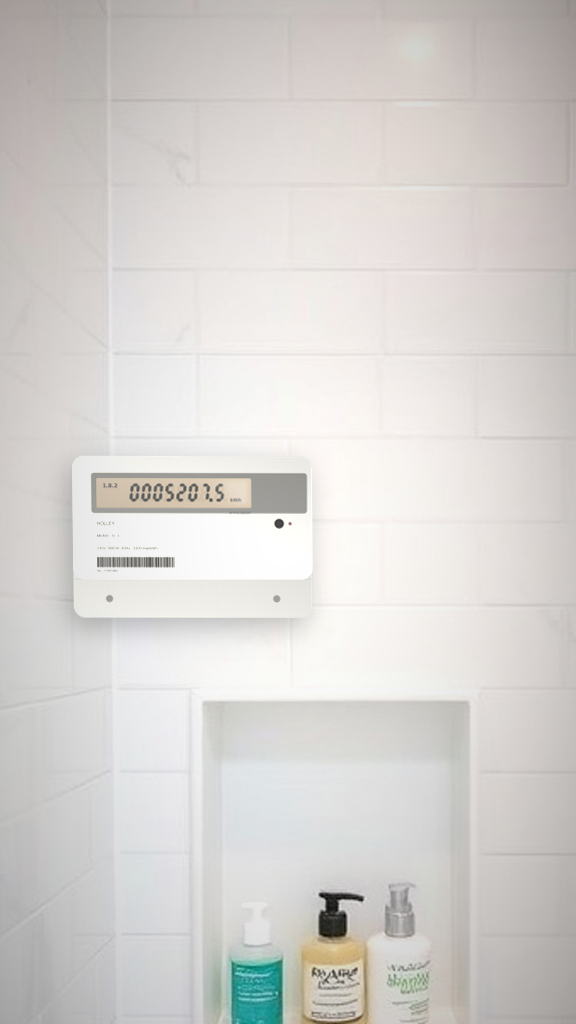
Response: 5207.5
